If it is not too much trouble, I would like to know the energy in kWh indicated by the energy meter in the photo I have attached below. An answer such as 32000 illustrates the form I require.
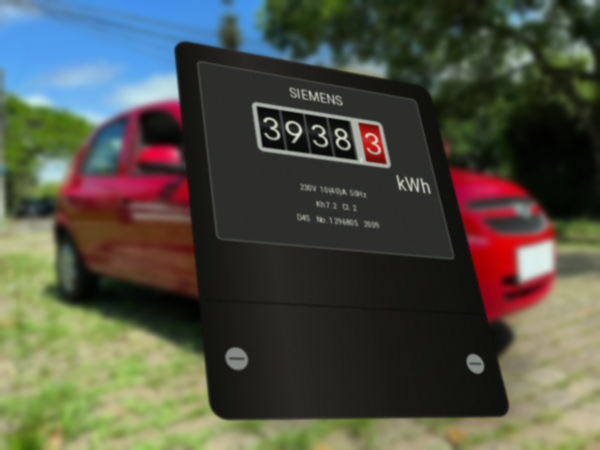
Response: 3938.3
